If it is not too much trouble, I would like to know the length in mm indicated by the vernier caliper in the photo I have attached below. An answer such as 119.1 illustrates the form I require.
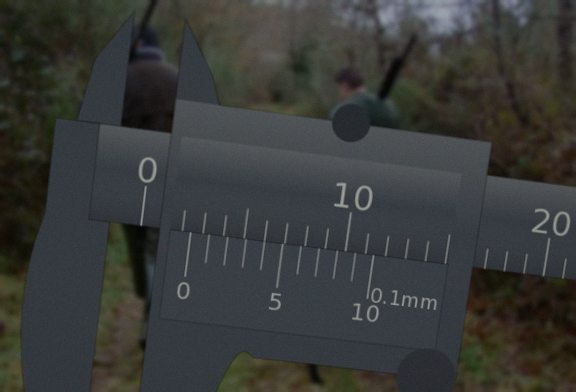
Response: 2.4
